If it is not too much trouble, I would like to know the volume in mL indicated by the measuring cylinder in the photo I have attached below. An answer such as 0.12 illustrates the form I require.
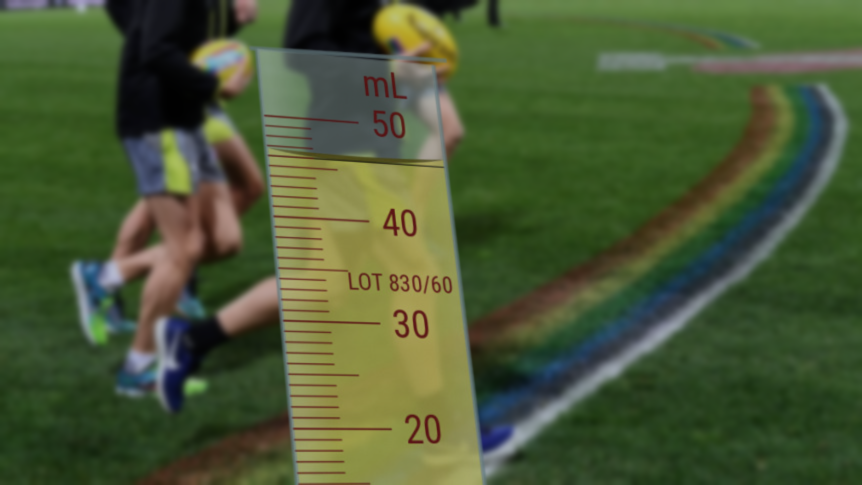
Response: 46
